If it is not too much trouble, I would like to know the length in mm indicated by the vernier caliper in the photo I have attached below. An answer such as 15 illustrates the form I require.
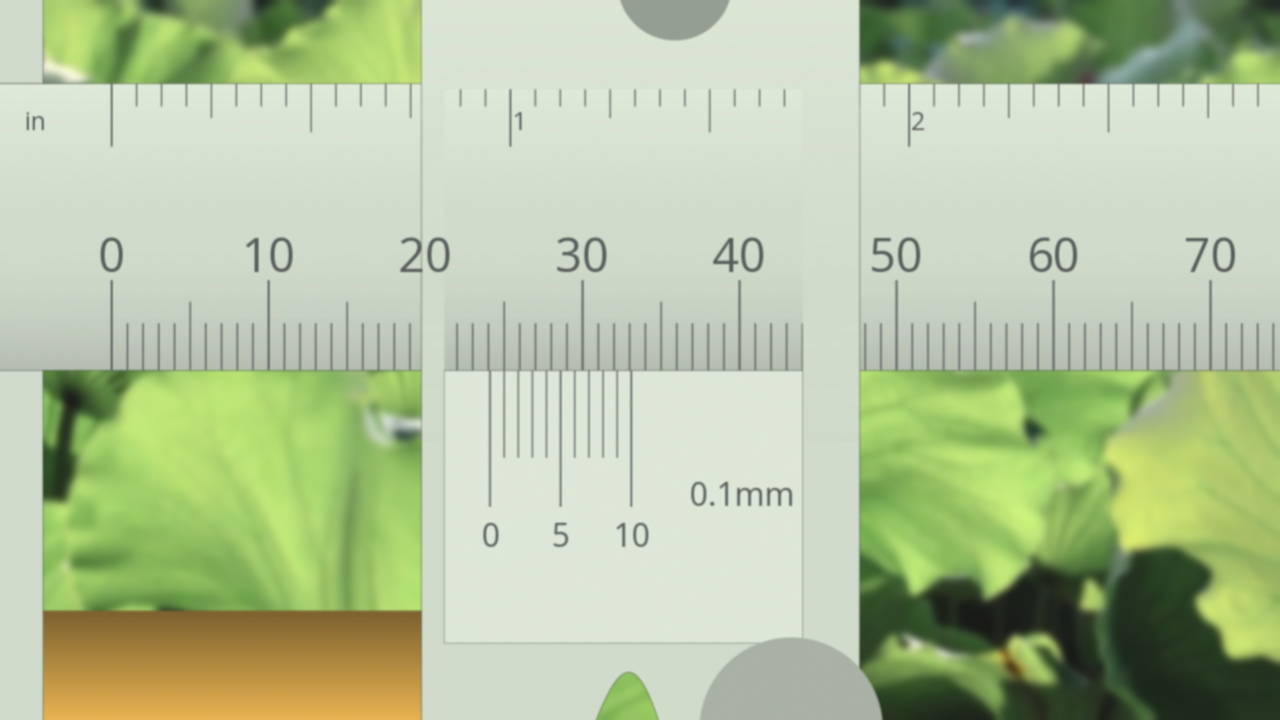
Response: 24.1
